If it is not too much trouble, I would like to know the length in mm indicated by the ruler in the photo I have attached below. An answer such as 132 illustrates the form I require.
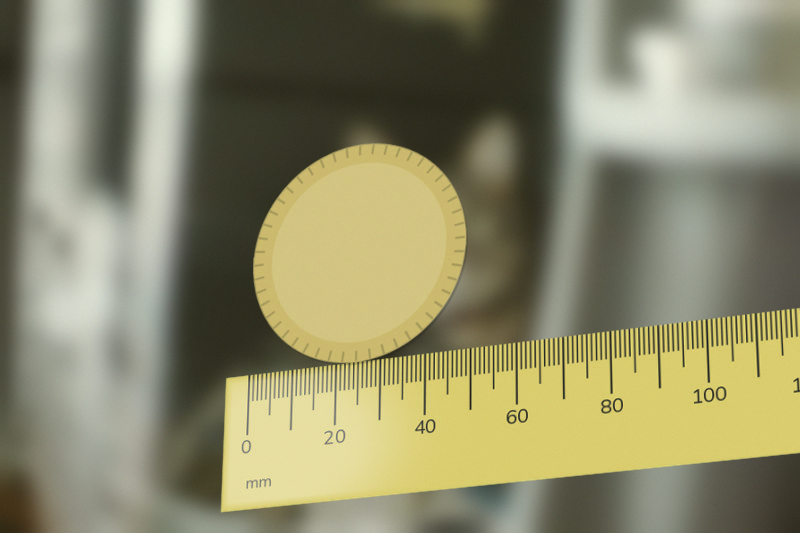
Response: 49
